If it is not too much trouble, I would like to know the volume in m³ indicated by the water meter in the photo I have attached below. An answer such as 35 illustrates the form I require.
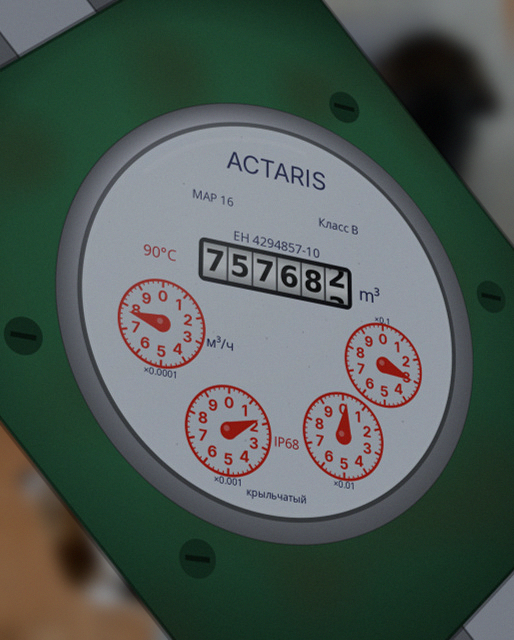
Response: 757682.3017
